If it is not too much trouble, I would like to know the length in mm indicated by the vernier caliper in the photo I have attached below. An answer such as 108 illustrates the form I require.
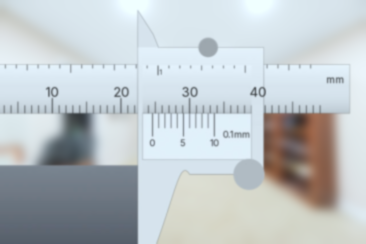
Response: 24.6
